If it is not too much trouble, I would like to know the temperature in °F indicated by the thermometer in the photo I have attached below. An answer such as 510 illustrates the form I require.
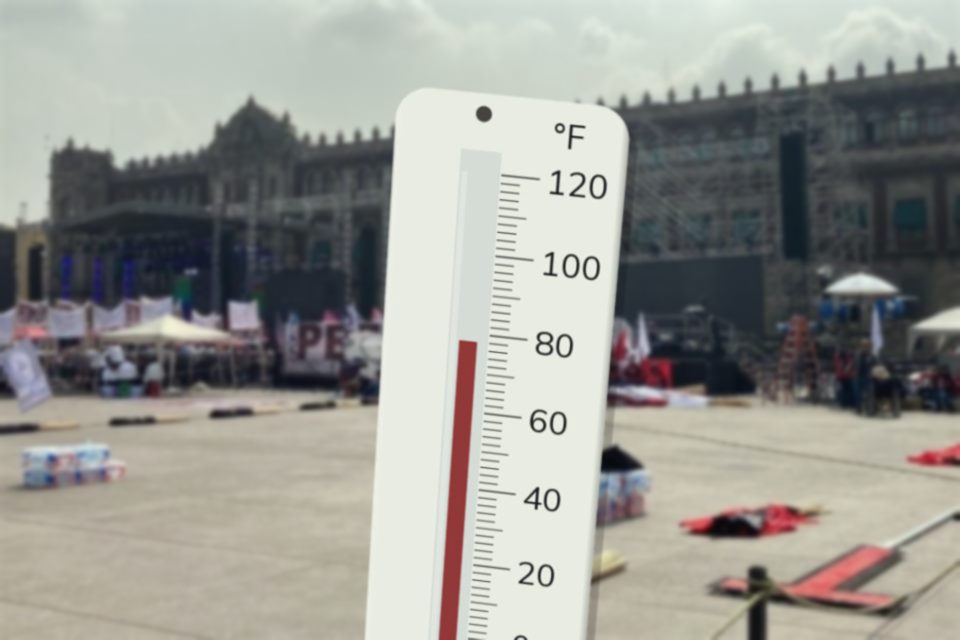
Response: 78
